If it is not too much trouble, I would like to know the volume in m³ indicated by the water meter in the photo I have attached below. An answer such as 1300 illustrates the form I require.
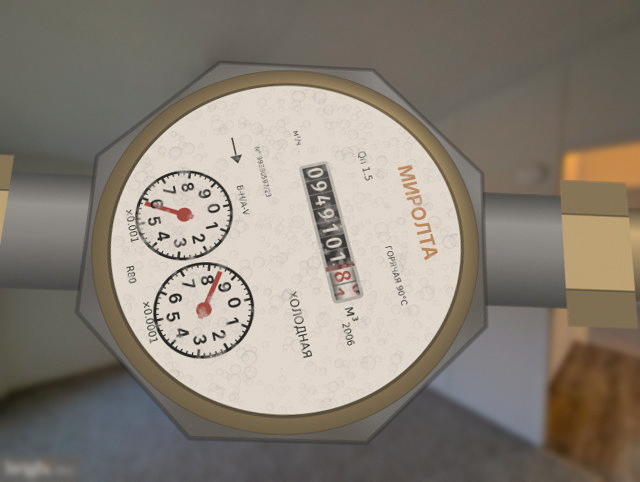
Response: 949101.8058
